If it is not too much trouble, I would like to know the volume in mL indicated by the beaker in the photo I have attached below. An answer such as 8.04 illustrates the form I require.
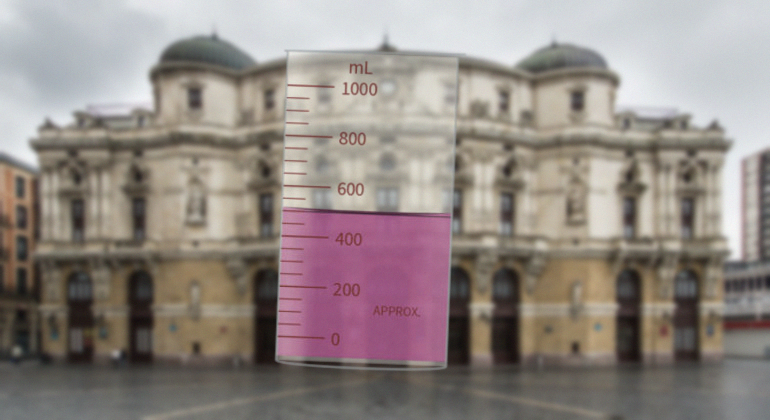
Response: 500
